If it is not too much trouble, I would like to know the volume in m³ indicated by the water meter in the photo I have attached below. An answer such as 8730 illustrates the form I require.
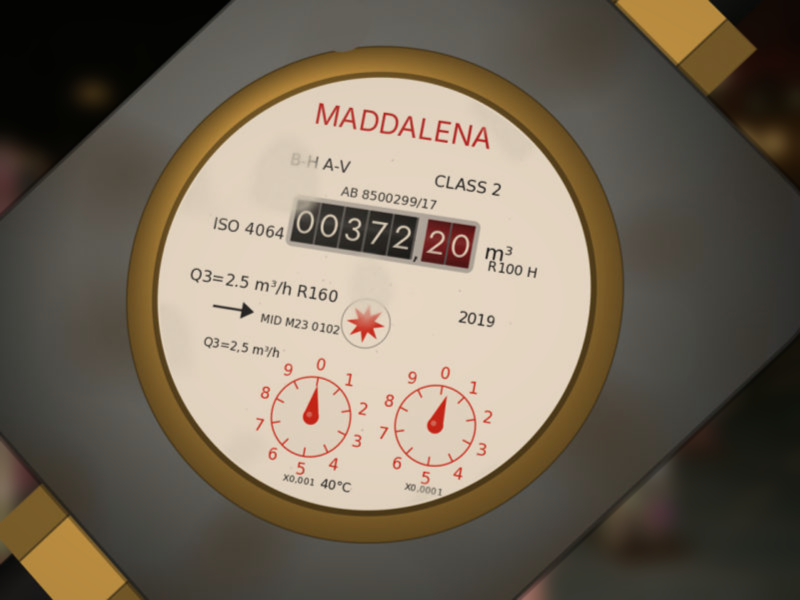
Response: 372.2000
